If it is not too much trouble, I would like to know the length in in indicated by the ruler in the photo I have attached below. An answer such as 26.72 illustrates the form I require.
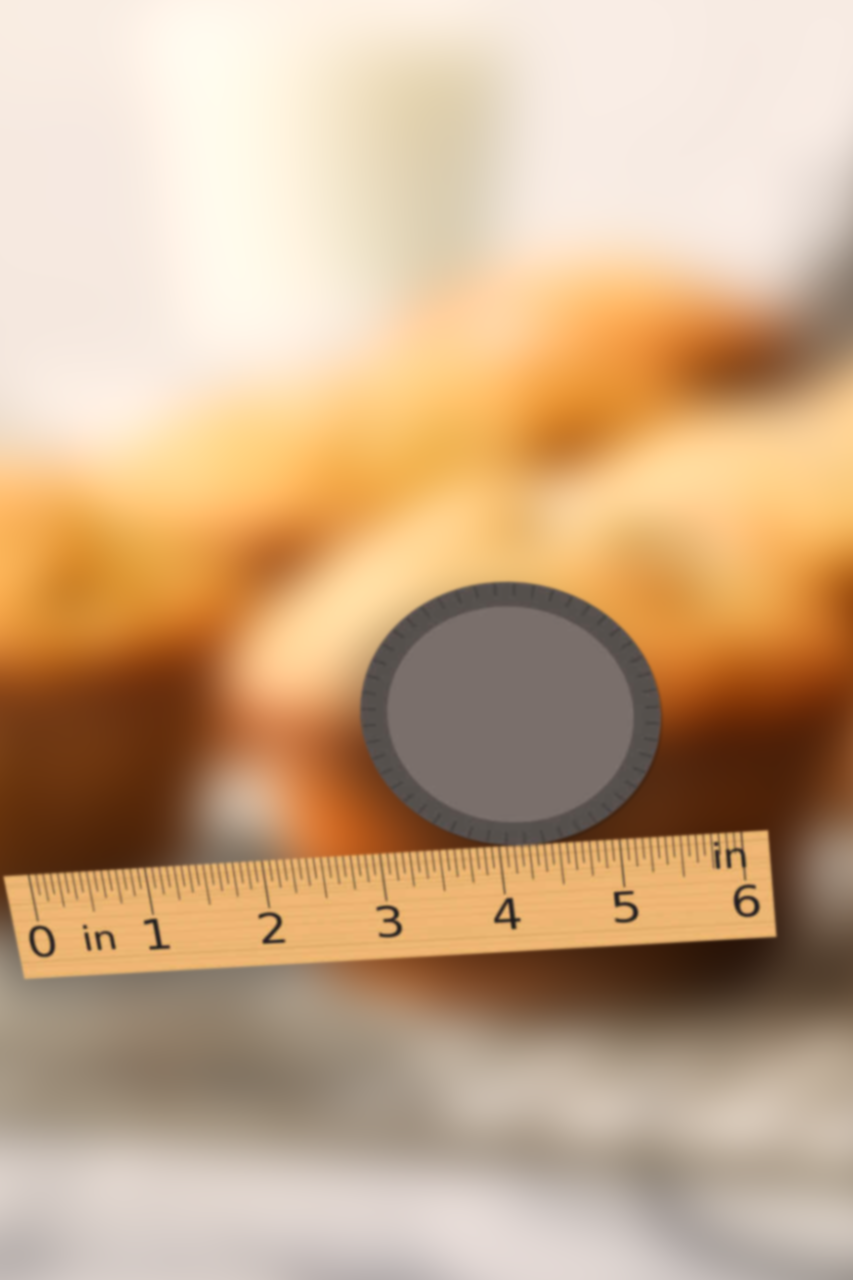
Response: 2.4375
